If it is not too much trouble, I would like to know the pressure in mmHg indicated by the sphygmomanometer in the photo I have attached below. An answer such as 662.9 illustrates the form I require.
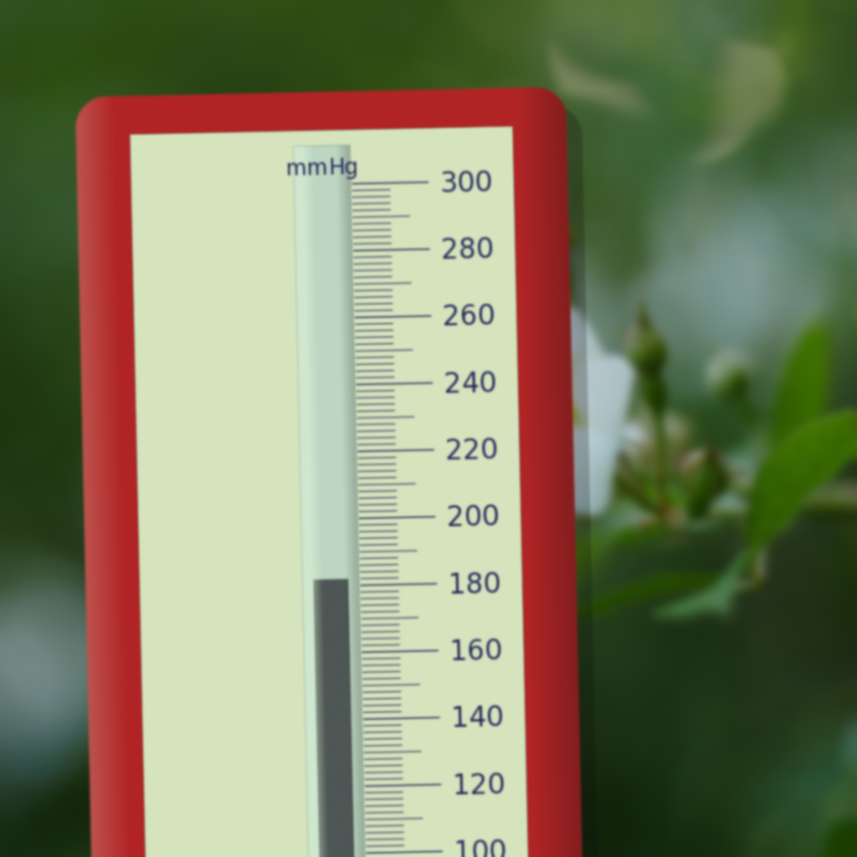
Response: 182
